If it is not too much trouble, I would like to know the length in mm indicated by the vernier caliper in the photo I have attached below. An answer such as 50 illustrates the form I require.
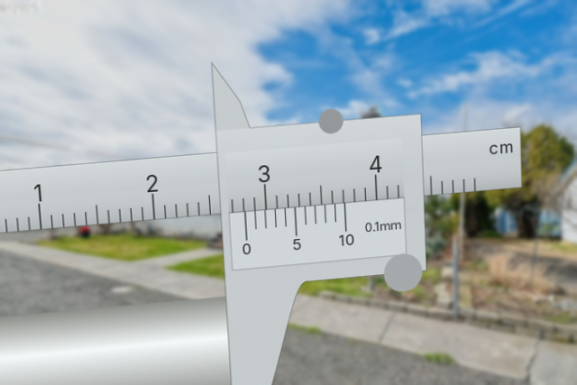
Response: 28.1
